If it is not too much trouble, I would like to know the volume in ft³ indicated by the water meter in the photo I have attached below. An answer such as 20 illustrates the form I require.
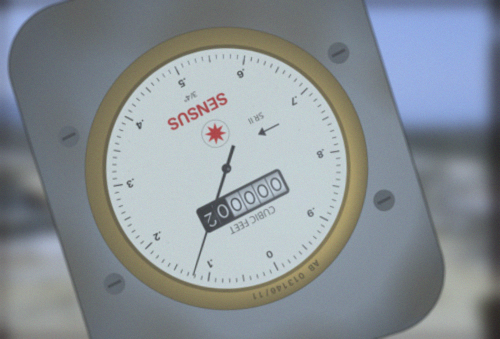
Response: 2.12
